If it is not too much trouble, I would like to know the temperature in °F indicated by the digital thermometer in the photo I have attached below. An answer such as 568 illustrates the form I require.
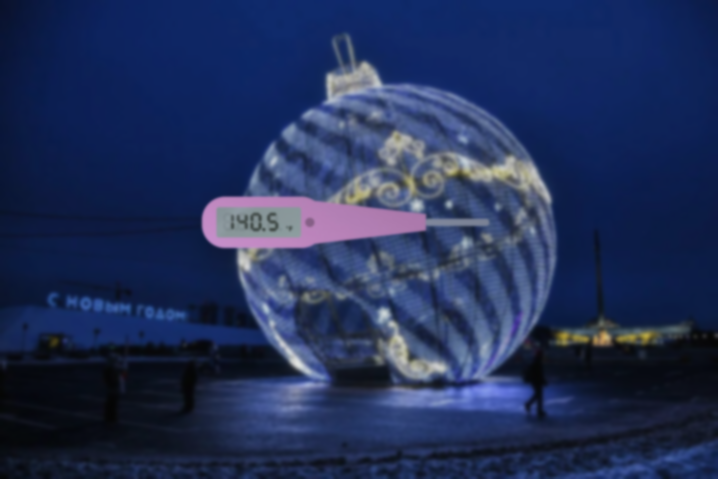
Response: 140.5
